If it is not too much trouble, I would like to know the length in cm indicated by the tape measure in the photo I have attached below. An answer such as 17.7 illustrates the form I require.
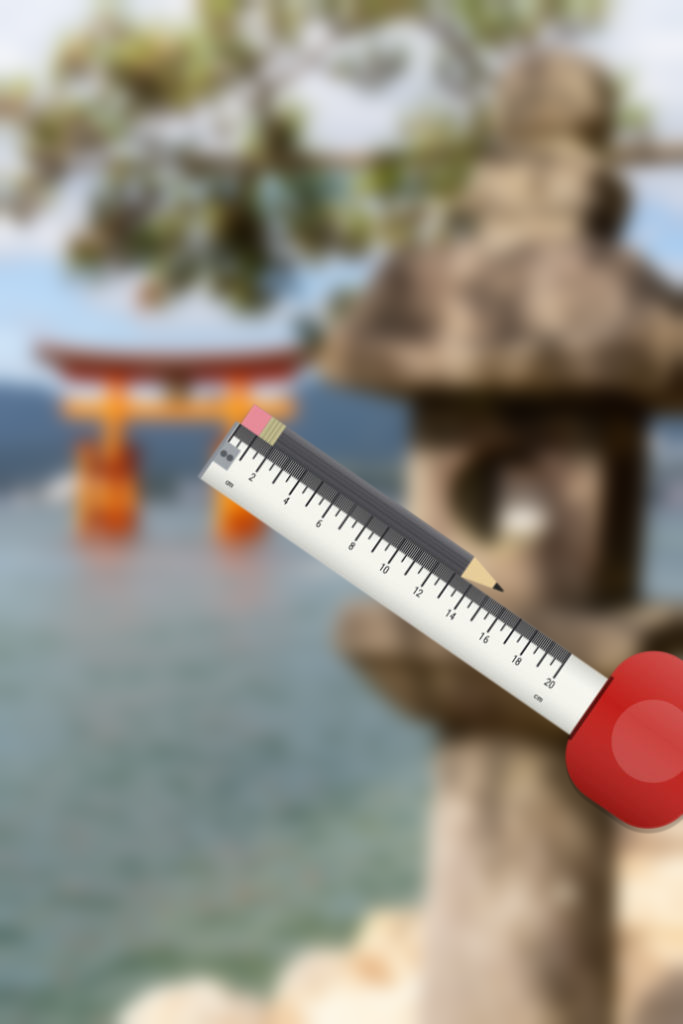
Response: 15.5
